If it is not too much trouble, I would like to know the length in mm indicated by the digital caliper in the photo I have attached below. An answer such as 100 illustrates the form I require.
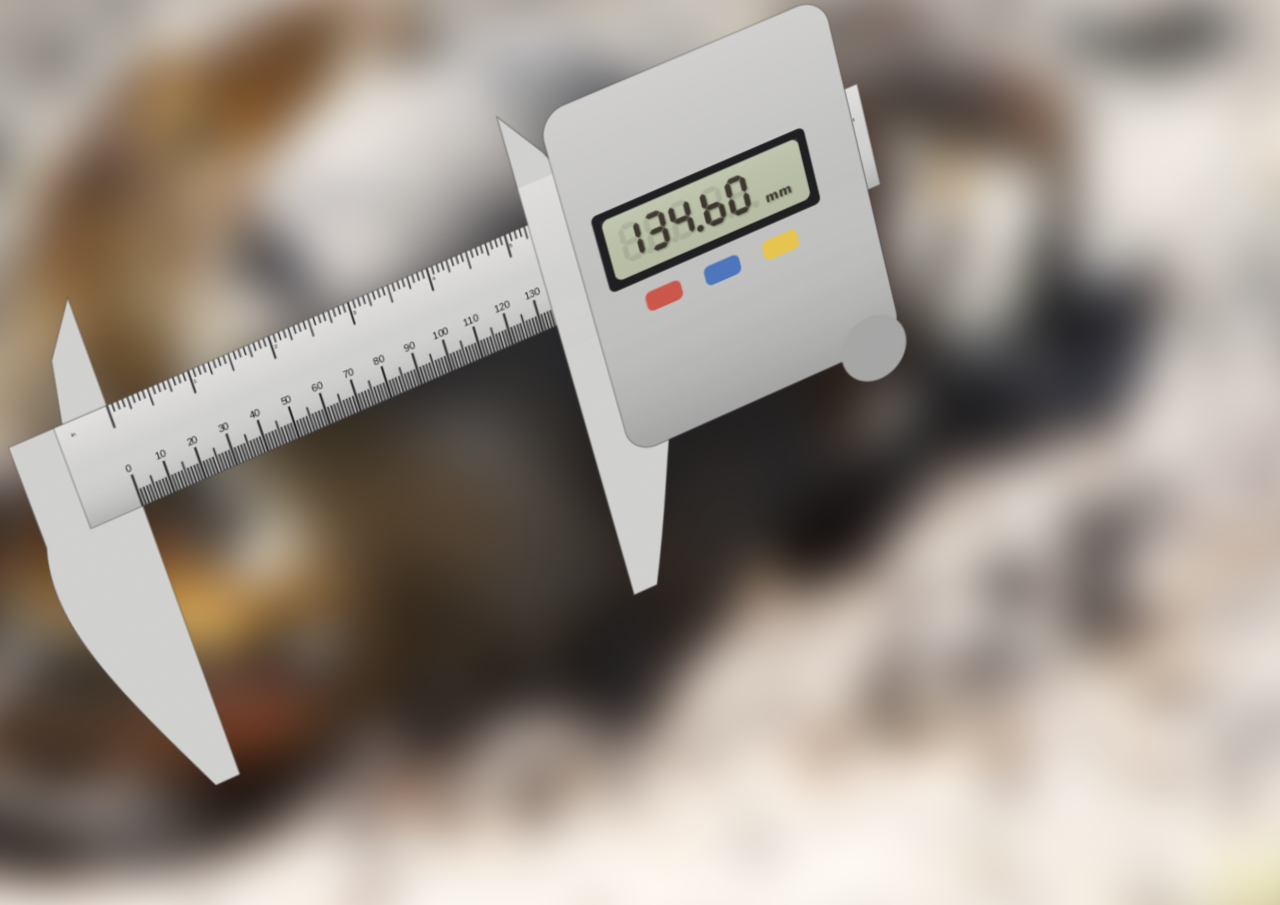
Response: 134.60
